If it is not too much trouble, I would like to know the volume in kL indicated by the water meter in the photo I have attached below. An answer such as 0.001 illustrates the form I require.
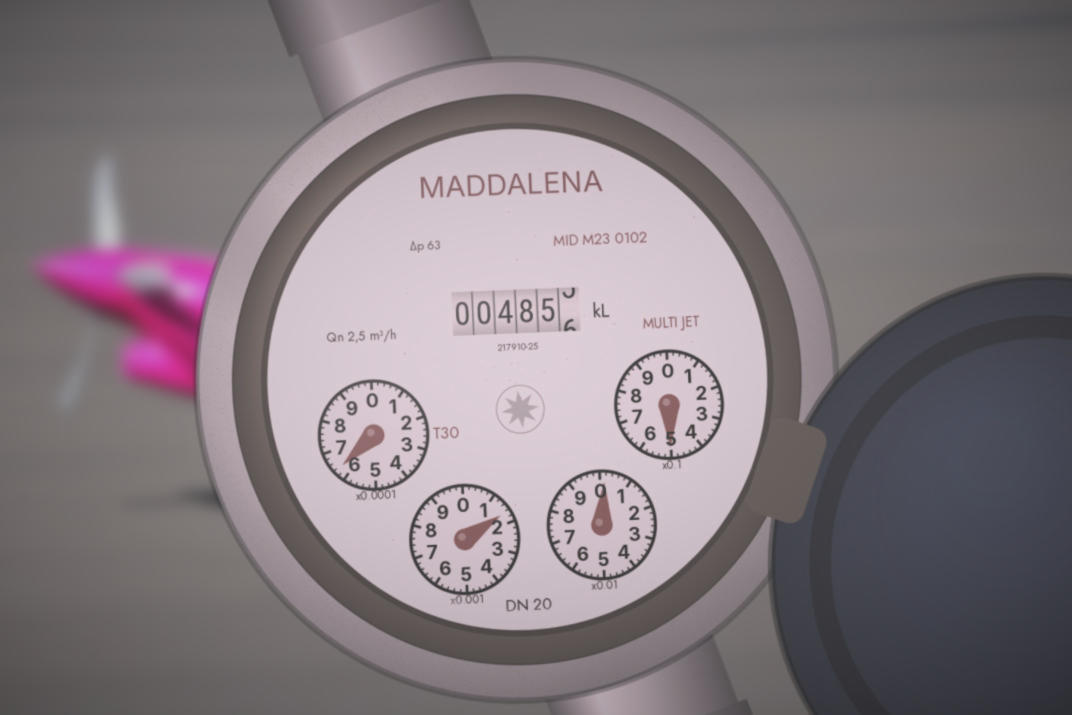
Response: 4855.5016
